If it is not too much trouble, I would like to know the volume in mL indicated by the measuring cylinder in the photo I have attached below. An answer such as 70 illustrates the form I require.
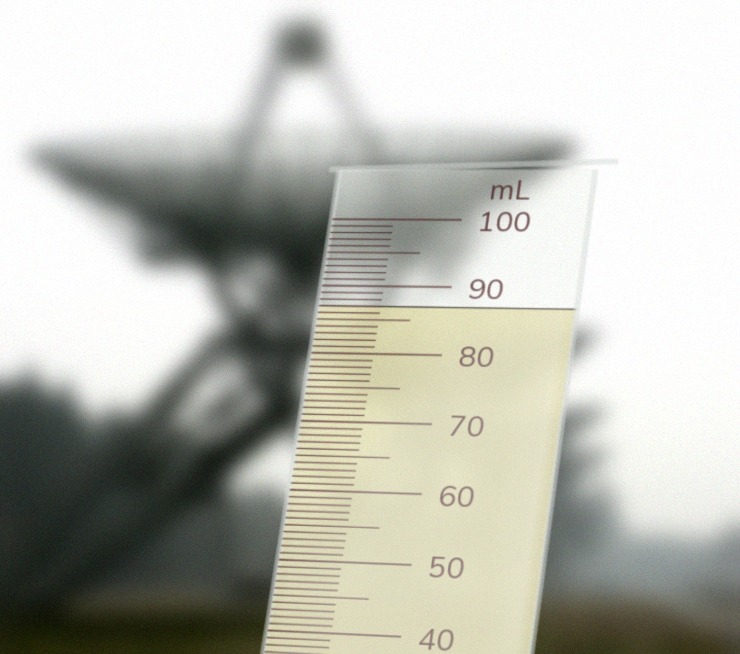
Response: 87
